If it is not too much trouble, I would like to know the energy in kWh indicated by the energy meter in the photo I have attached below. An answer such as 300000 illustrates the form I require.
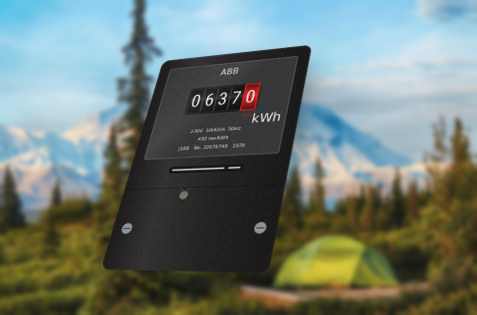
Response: 637.0
